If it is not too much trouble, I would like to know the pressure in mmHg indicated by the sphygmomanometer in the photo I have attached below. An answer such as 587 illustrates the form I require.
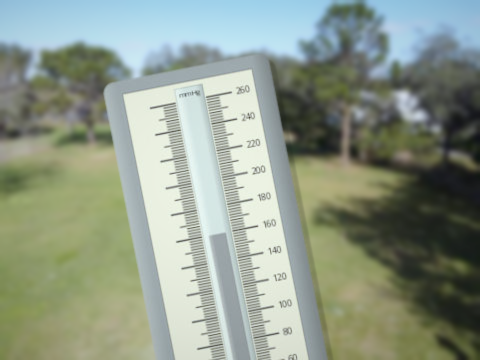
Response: 160
